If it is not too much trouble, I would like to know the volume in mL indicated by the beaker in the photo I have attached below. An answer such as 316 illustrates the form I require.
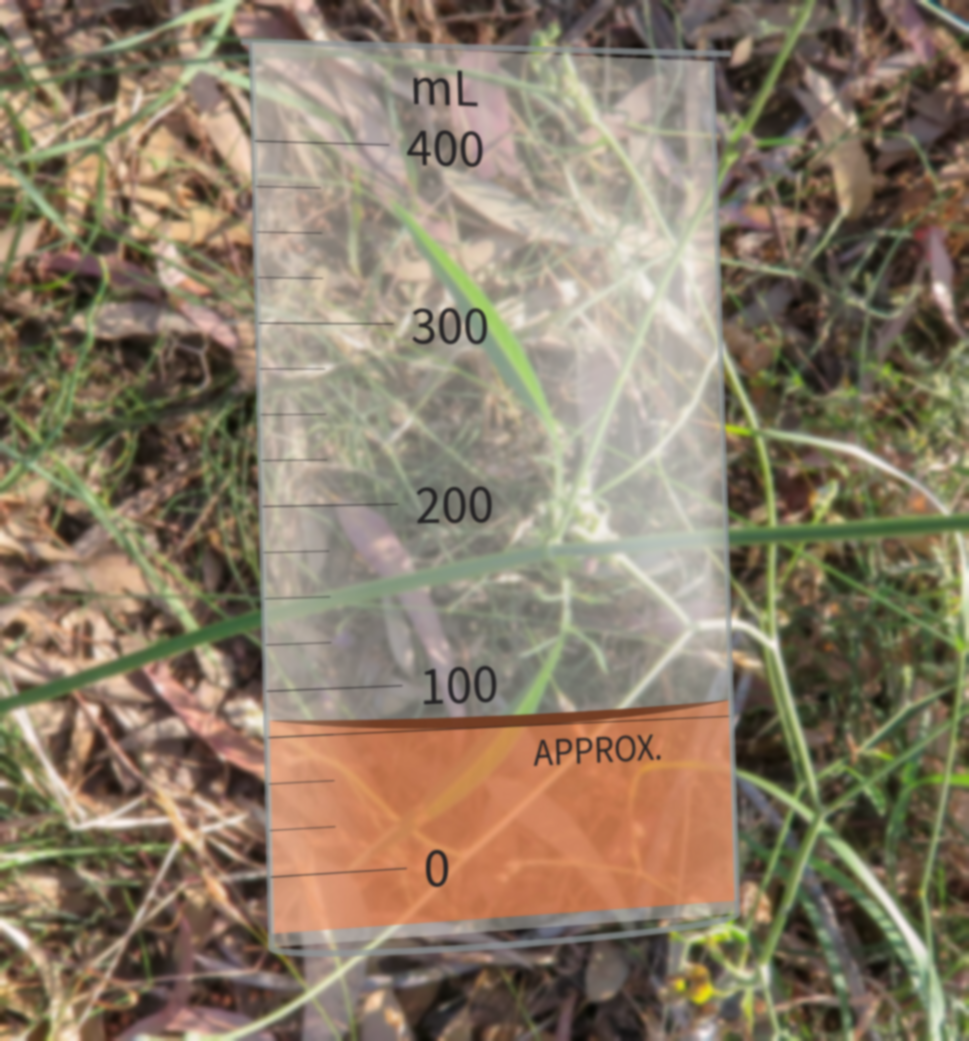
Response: 75
